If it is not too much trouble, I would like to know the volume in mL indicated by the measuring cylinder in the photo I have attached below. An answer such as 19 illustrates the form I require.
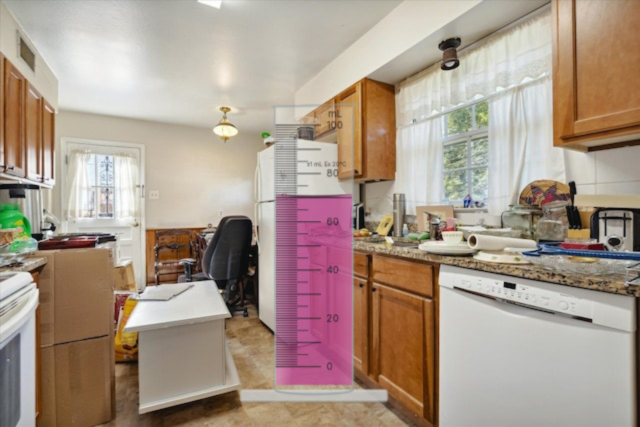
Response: 70
